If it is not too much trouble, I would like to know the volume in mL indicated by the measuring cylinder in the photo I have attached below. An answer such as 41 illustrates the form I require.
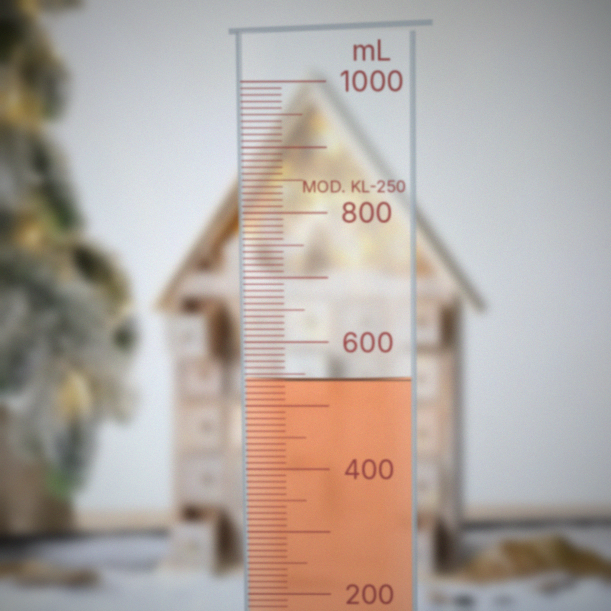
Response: 540
